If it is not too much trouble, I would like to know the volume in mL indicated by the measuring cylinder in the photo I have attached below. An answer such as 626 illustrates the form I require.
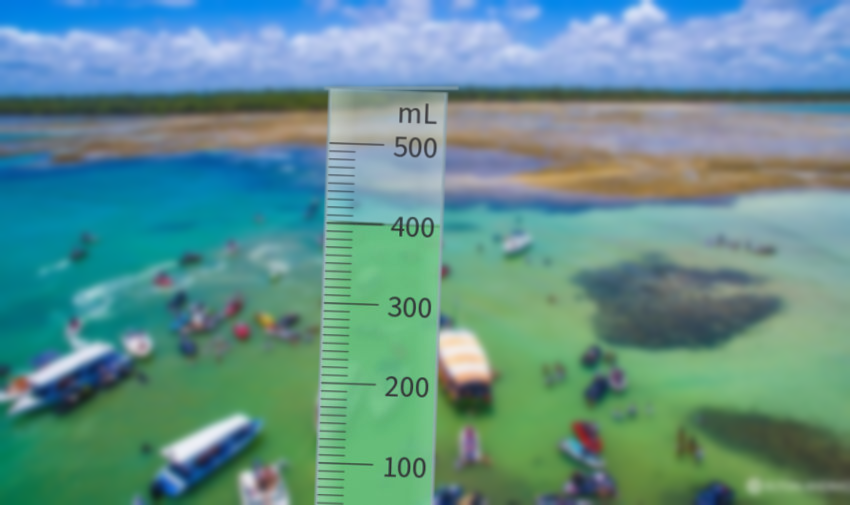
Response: 400
